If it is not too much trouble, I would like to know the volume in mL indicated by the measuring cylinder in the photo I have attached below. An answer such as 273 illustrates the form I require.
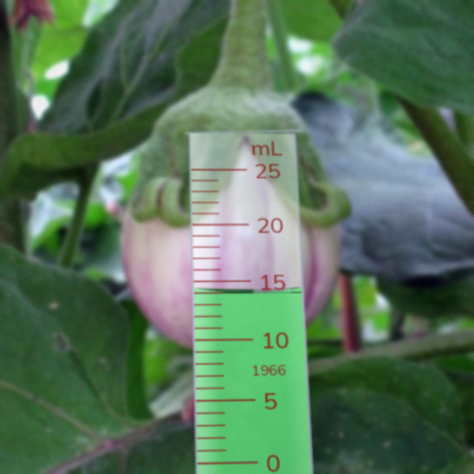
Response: 14
